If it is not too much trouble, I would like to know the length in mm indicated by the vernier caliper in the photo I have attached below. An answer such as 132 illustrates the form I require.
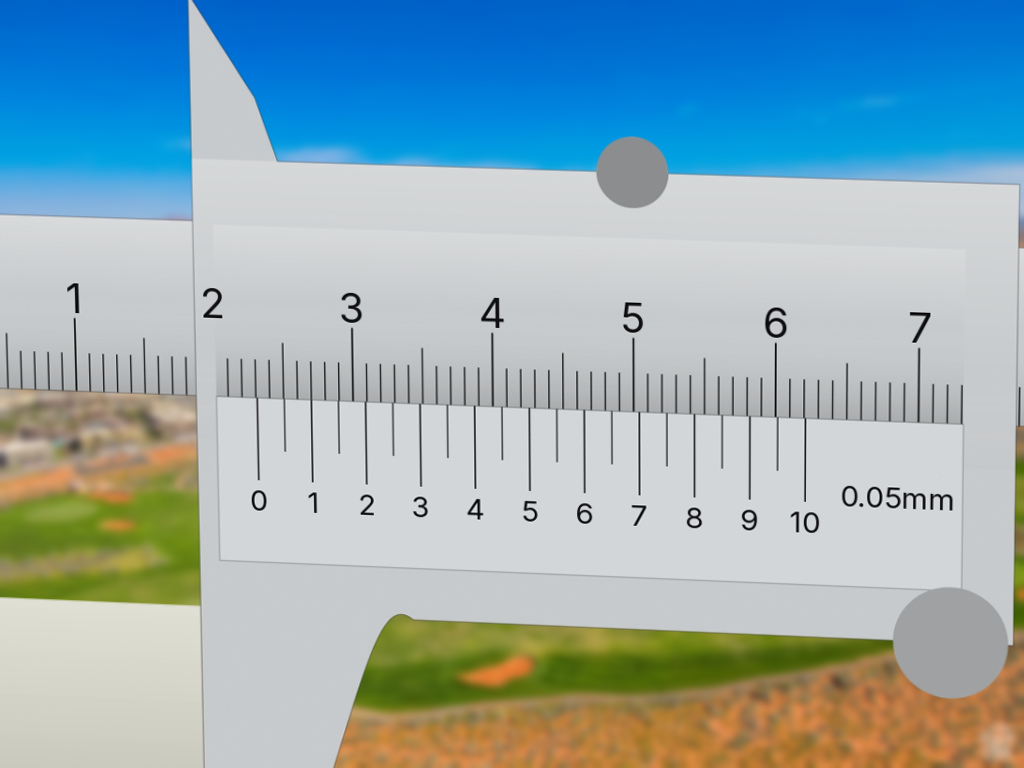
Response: 23.1
